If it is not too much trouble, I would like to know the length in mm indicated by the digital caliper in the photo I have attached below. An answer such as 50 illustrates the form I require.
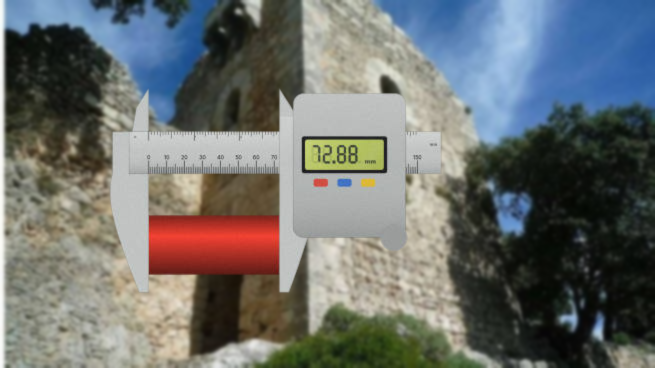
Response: 72.88
